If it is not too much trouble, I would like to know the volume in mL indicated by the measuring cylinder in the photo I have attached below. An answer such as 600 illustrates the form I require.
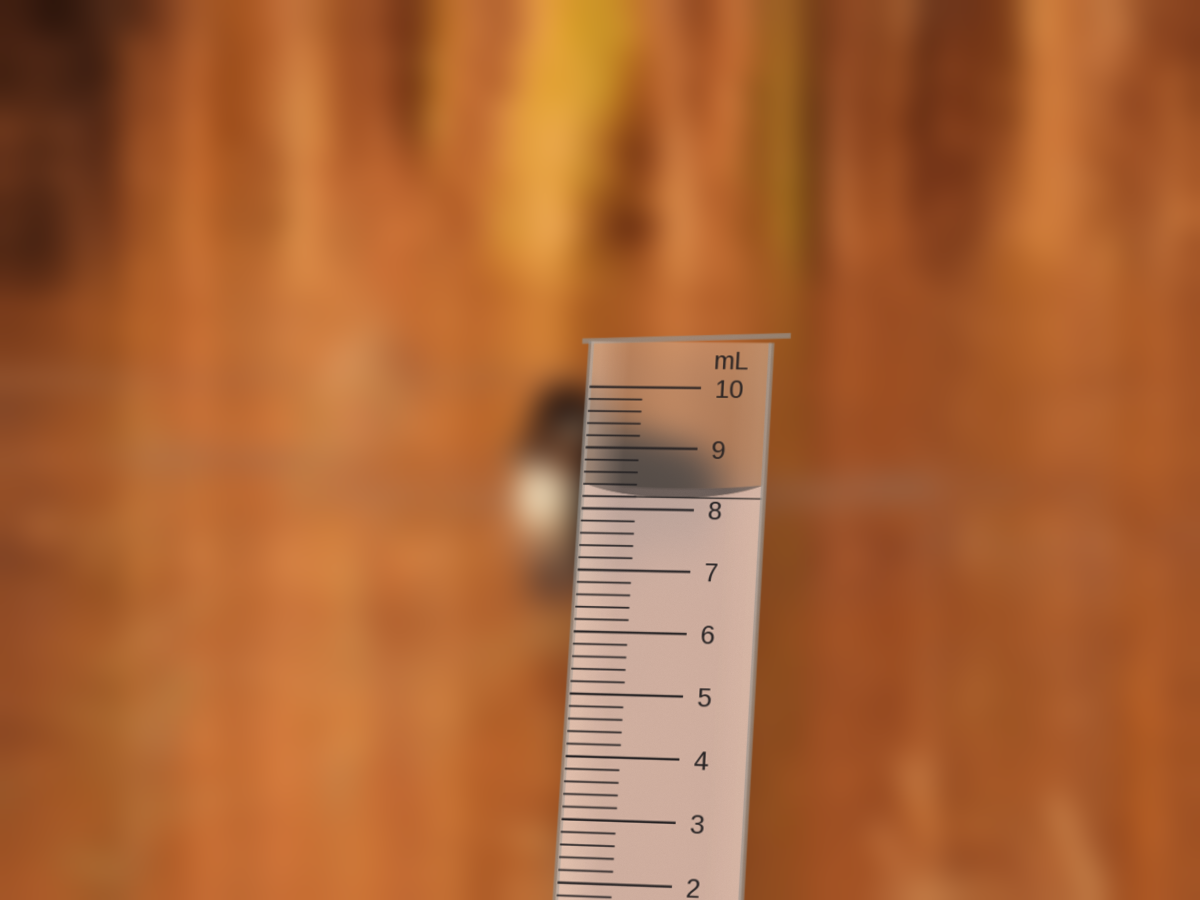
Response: 8.2
